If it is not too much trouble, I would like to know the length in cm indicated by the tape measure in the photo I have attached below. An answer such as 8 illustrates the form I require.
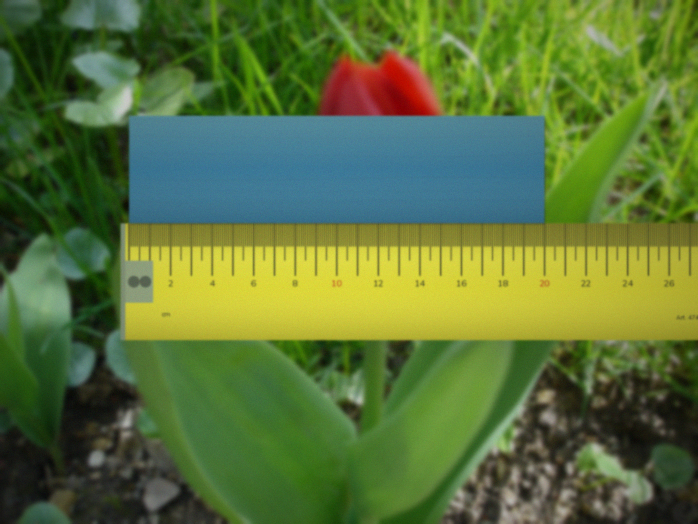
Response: 20
